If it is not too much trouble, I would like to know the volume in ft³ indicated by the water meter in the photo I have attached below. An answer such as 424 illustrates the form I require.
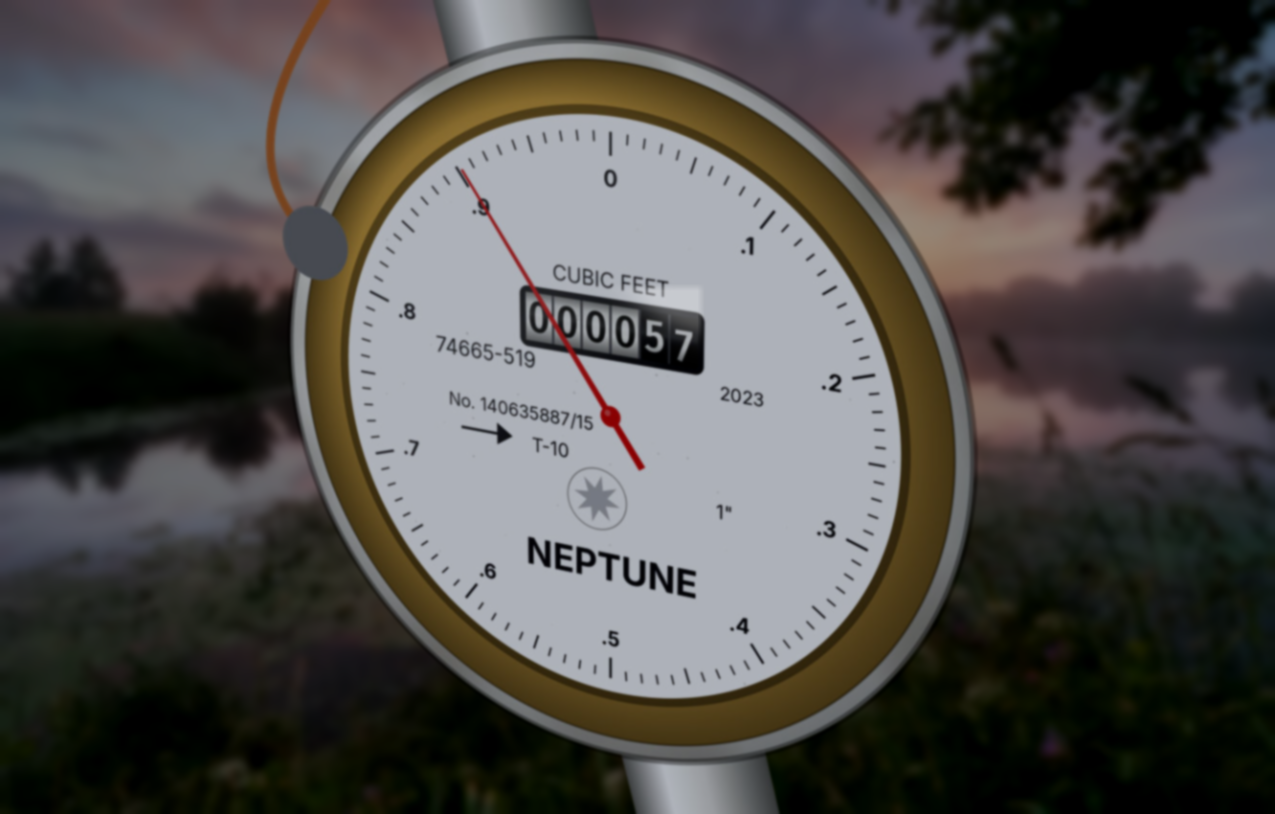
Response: 56.90
